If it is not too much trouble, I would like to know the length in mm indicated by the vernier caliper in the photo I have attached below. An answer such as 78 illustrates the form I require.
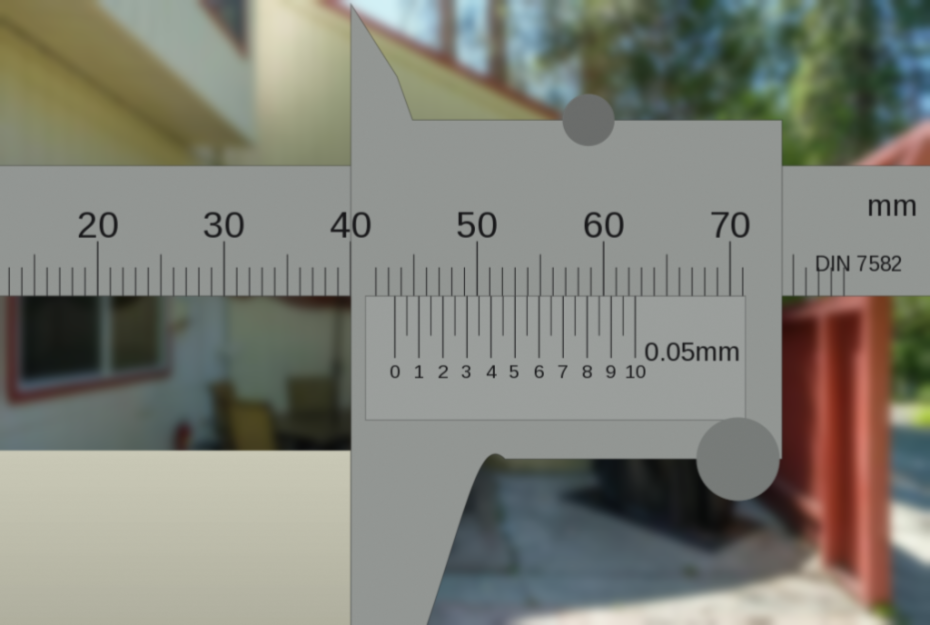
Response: 43.5
